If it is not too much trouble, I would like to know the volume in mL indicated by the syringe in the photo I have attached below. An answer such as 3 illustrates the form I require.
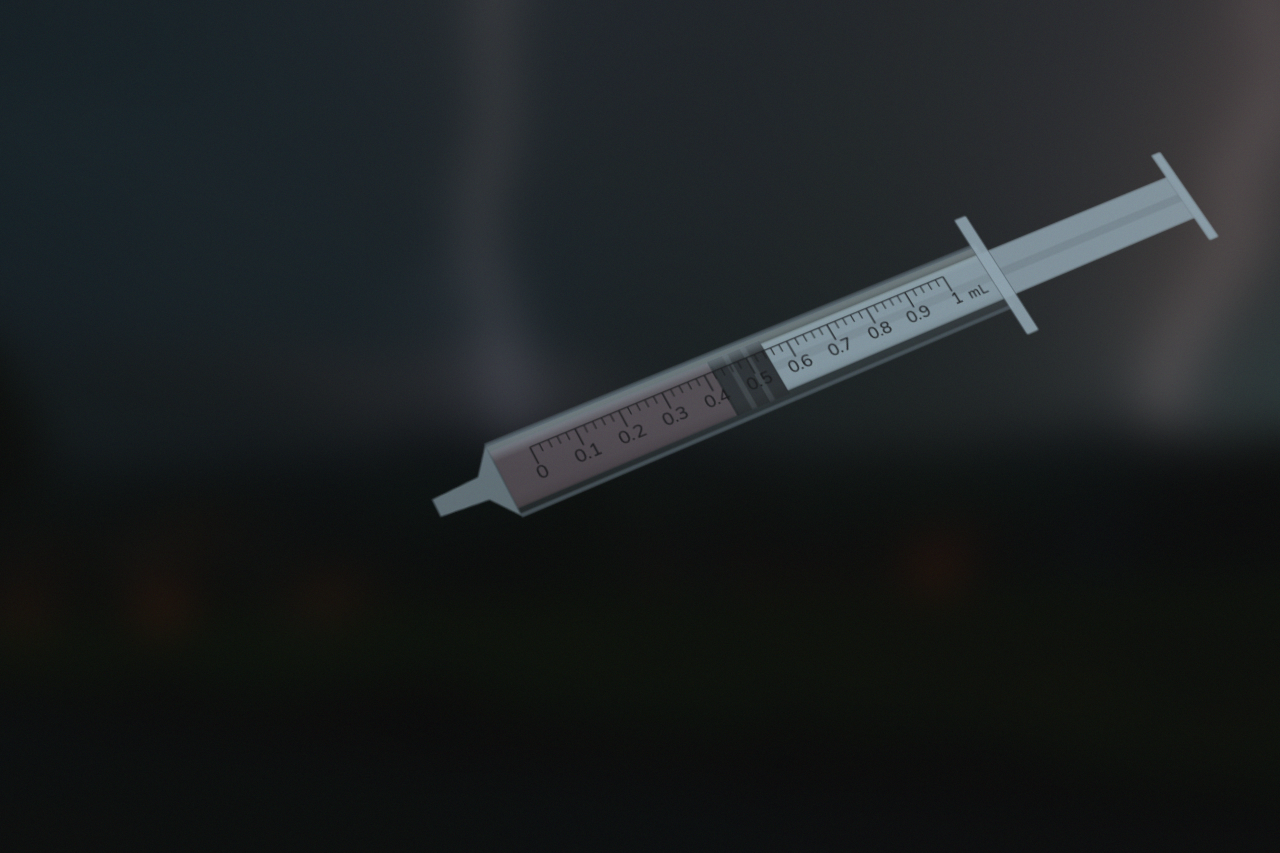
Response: 0.42
